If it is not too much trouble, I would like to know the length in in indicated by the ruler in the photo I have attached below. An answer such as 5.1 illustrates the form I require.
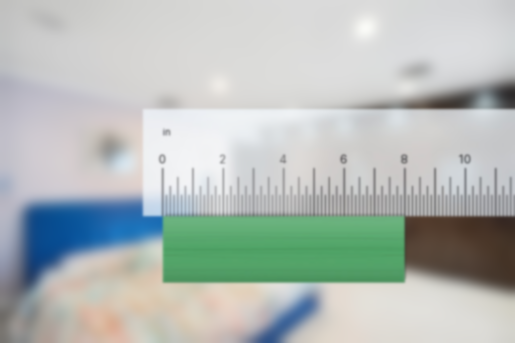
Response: 8
